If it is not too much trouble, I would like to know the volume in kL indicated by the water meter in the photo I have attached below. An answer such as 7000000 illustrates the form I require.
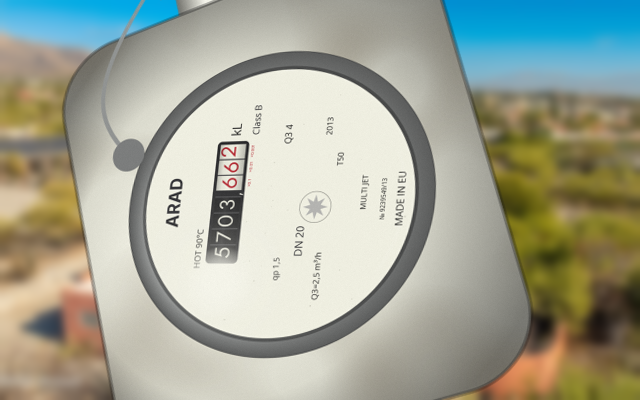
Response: 5703.662
